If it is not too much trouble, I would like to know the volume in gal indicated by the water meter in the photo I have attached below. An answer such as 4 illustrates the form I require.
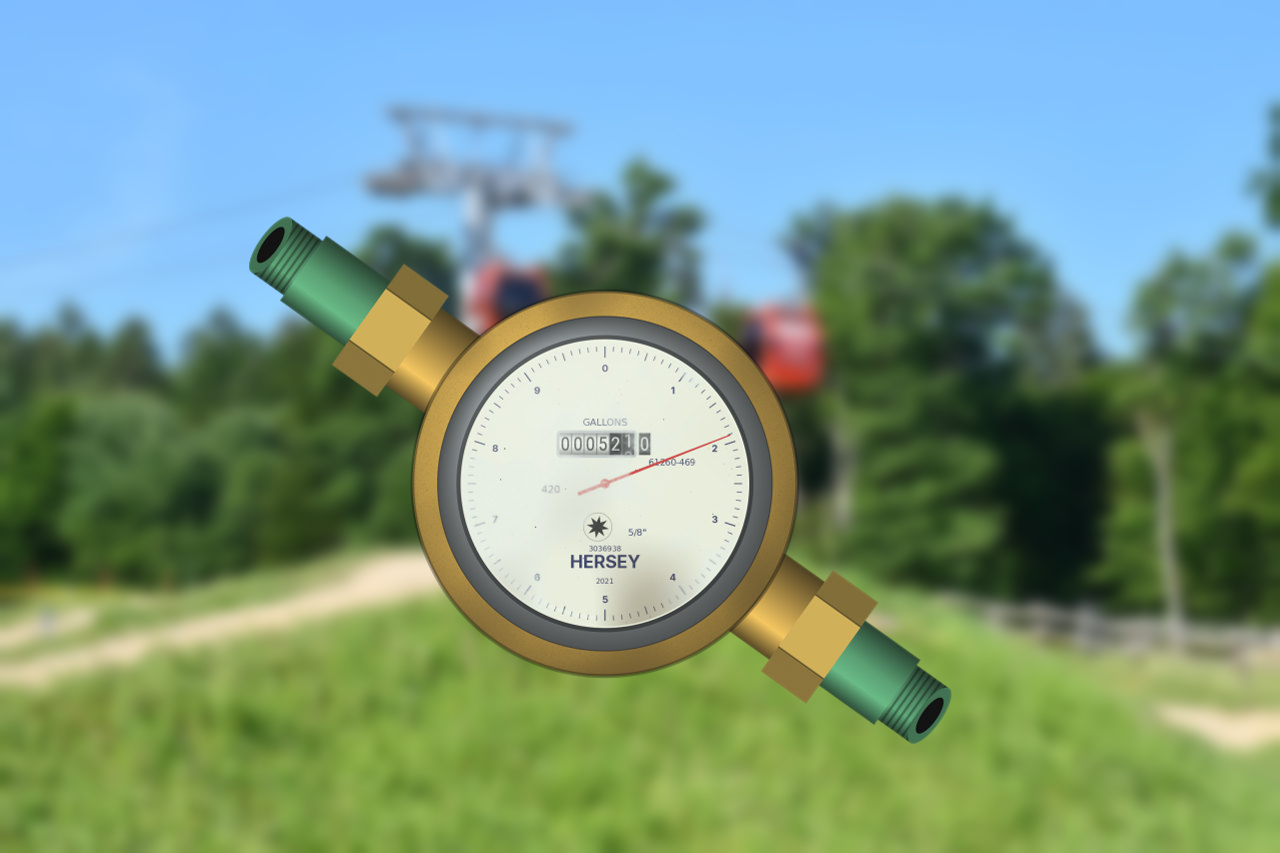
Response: 5211.9
